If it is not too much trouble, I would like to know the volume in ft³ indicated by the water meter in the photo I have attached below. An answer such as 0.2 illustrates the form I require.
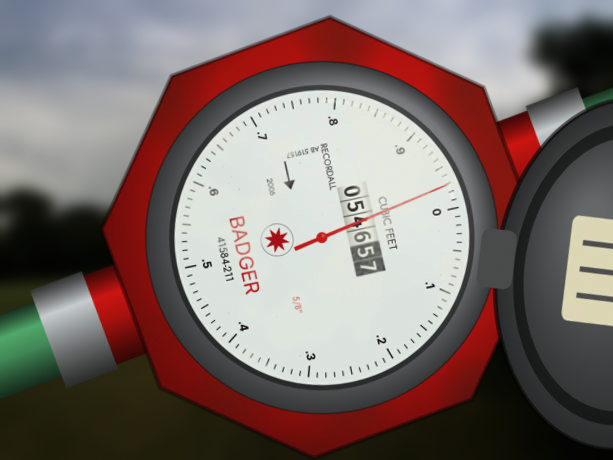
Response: 54656.97
